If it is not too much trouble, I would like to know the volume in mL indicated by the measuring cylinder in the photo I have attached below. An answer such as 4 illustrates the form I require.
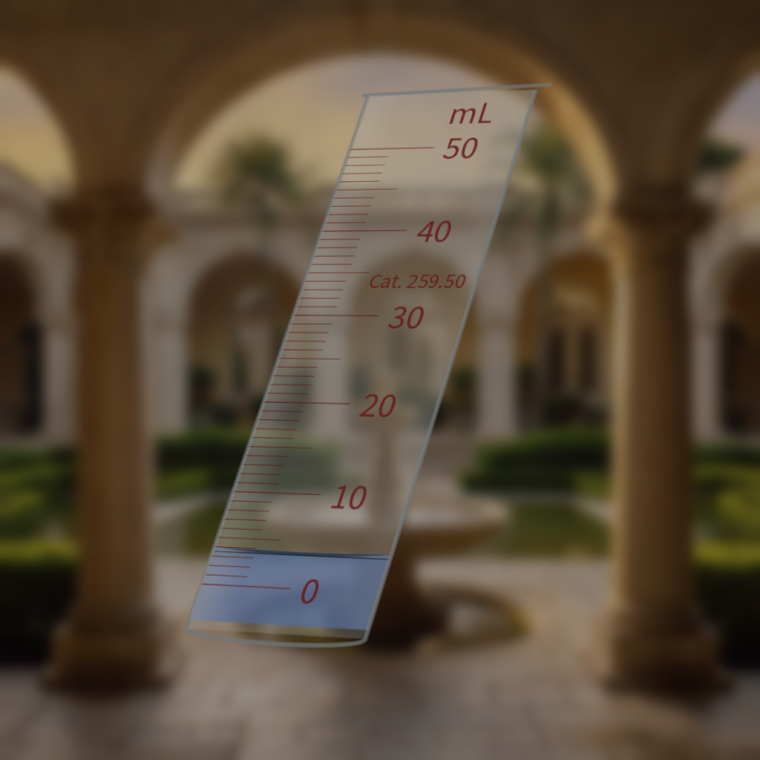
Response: 3.5
